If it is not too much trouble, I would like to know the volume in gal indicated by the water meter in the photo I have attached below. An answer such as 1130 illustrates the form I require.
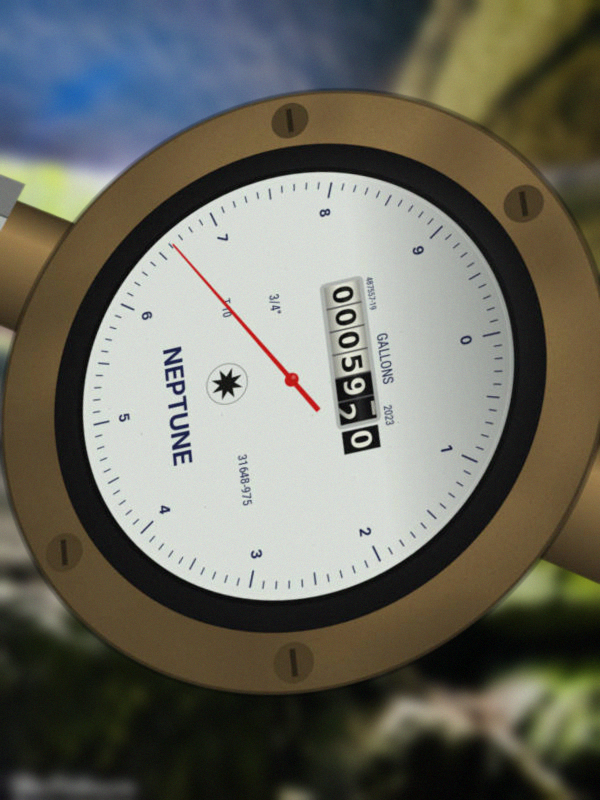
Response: 5916.6
